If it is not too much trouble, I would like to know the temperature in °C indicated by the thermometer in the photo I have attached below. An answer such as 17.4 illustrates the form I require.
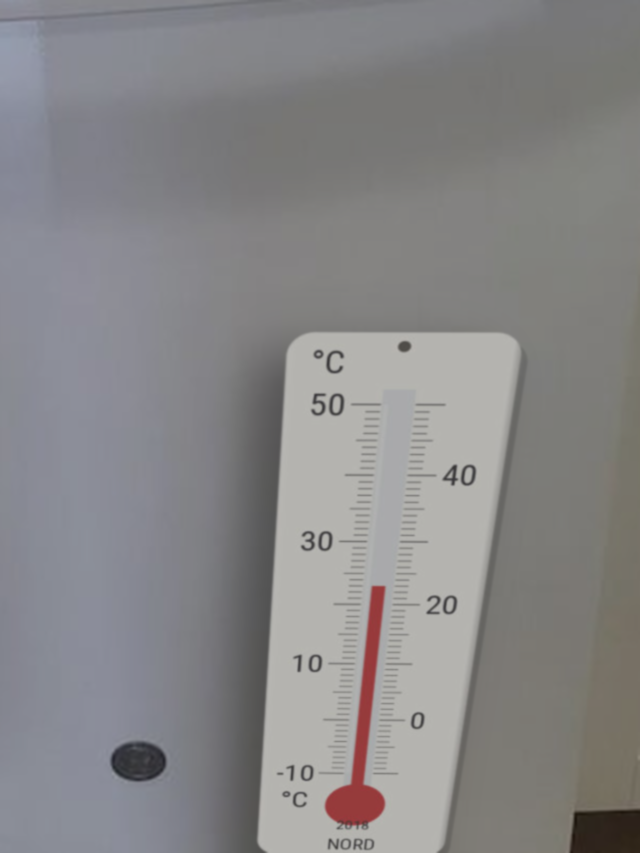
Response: 23
